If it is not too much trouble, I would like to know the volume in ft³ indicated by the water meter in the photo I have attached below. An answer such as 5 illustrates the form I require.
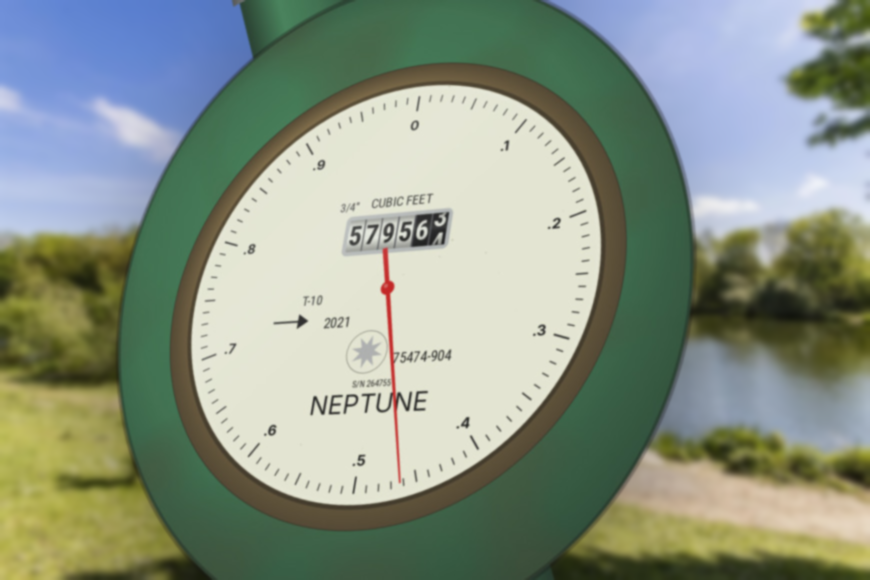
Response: 579563.46
